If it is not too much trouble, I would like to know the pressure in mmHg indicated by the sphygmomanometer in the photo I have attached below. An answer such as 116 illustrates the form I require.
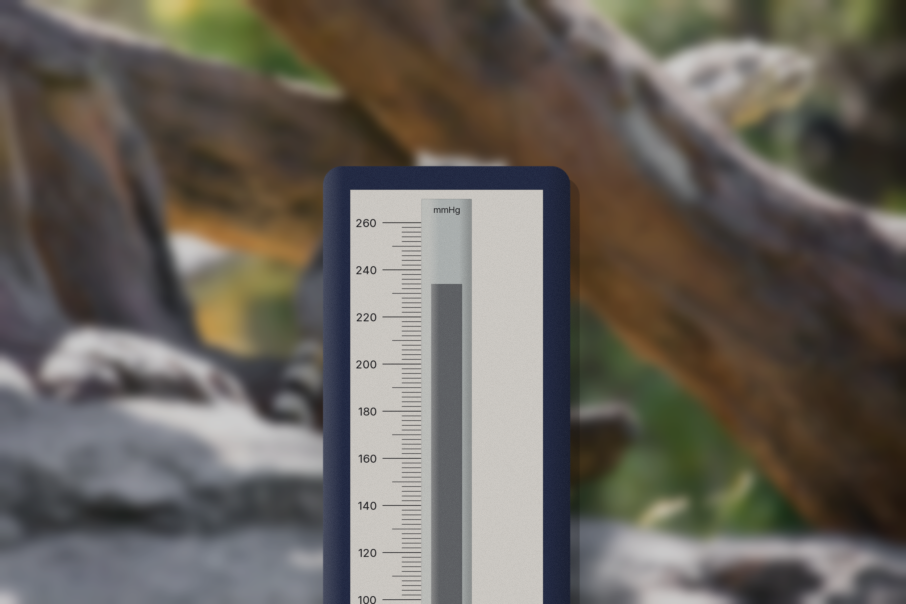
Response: 234
